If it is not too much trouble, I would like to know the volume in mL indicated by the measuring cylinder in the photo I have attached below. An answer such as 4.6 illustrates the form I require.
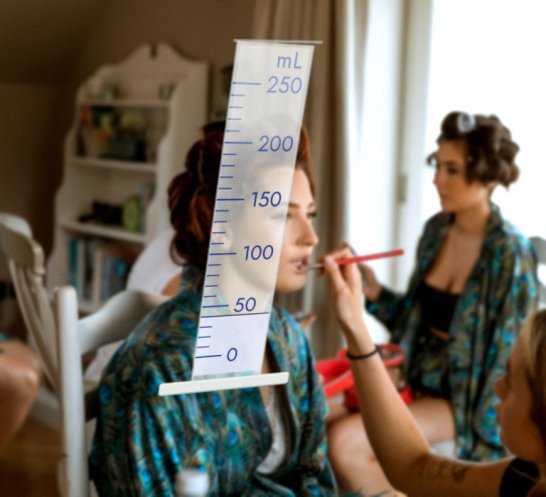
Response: 40
